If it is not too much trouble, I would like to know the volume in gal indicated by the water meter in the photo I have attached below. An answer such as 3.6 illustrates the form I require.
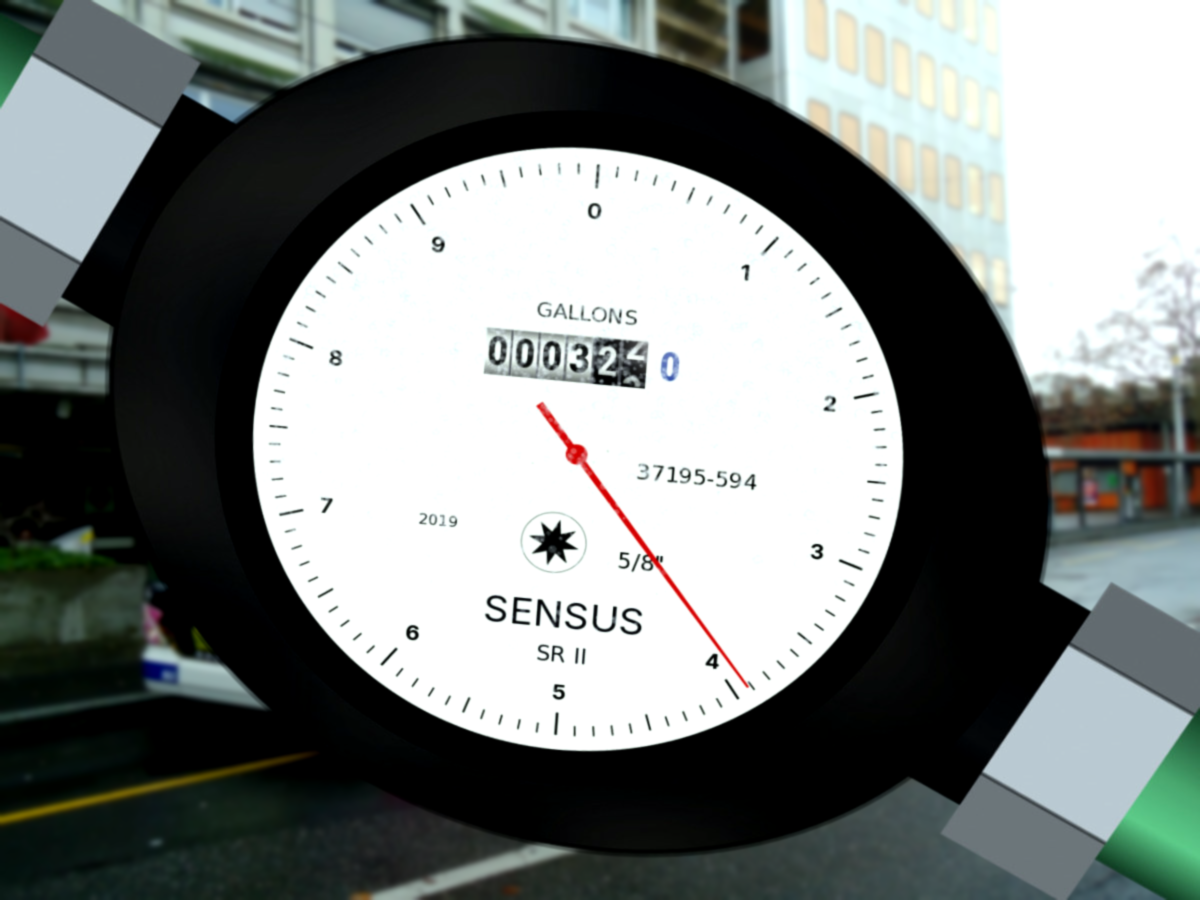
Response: 3223.9
